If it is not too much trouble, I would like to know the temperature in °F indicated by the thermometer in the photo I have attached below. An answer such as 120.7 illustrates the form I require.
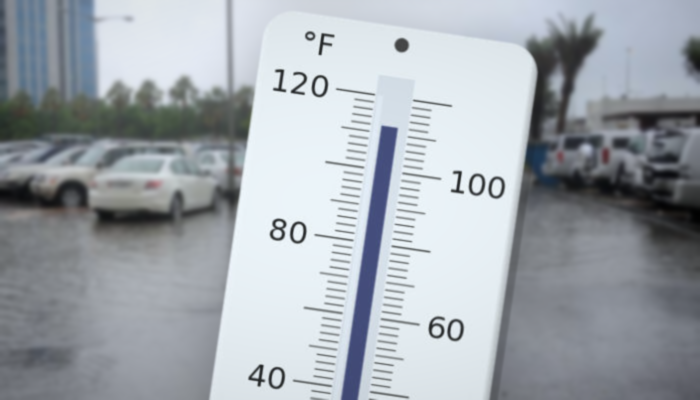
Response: 112
